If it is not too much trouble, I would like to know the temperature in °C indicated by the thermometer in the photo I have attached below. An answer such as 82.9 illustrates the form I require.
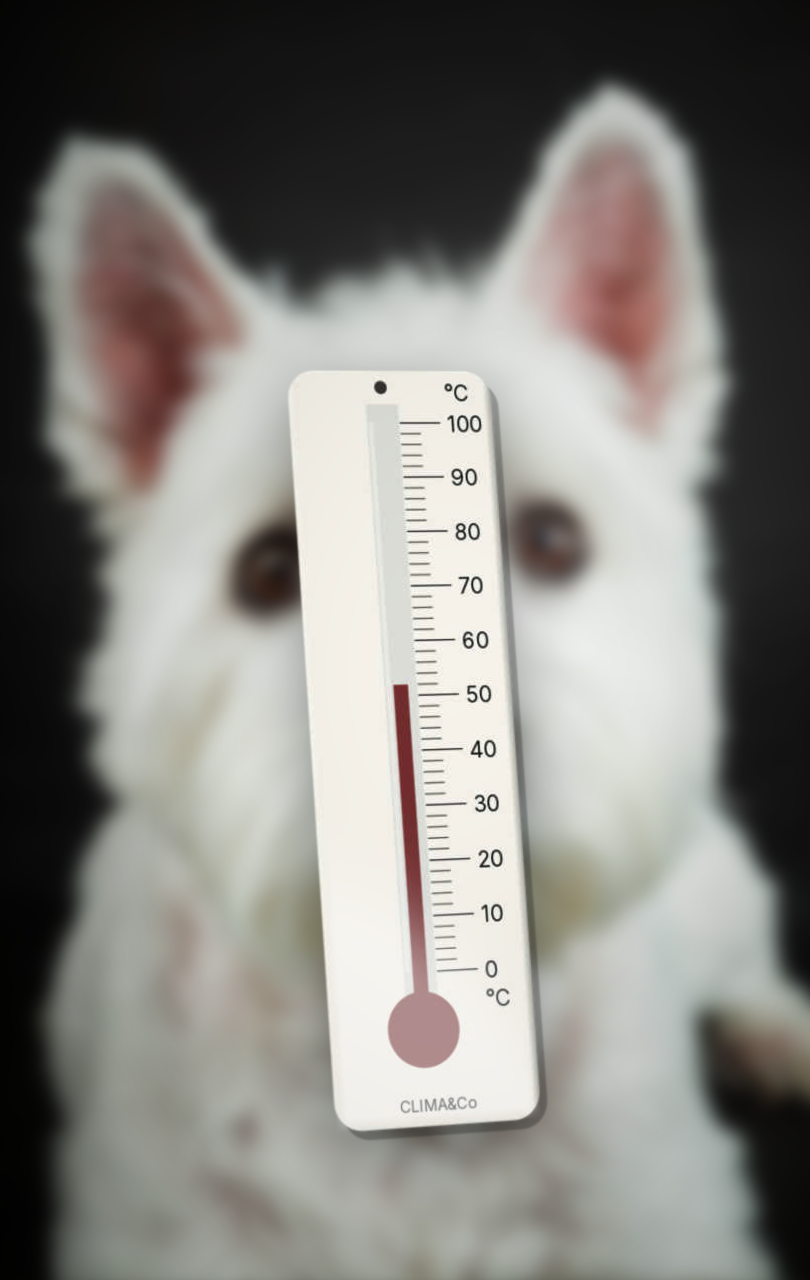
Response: 52
